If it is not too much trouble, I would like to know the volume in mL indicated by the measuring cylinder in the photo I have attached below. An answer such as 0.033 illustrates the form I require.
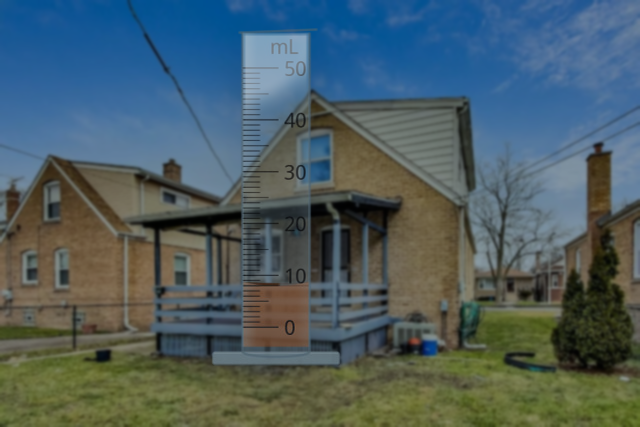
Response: 8
